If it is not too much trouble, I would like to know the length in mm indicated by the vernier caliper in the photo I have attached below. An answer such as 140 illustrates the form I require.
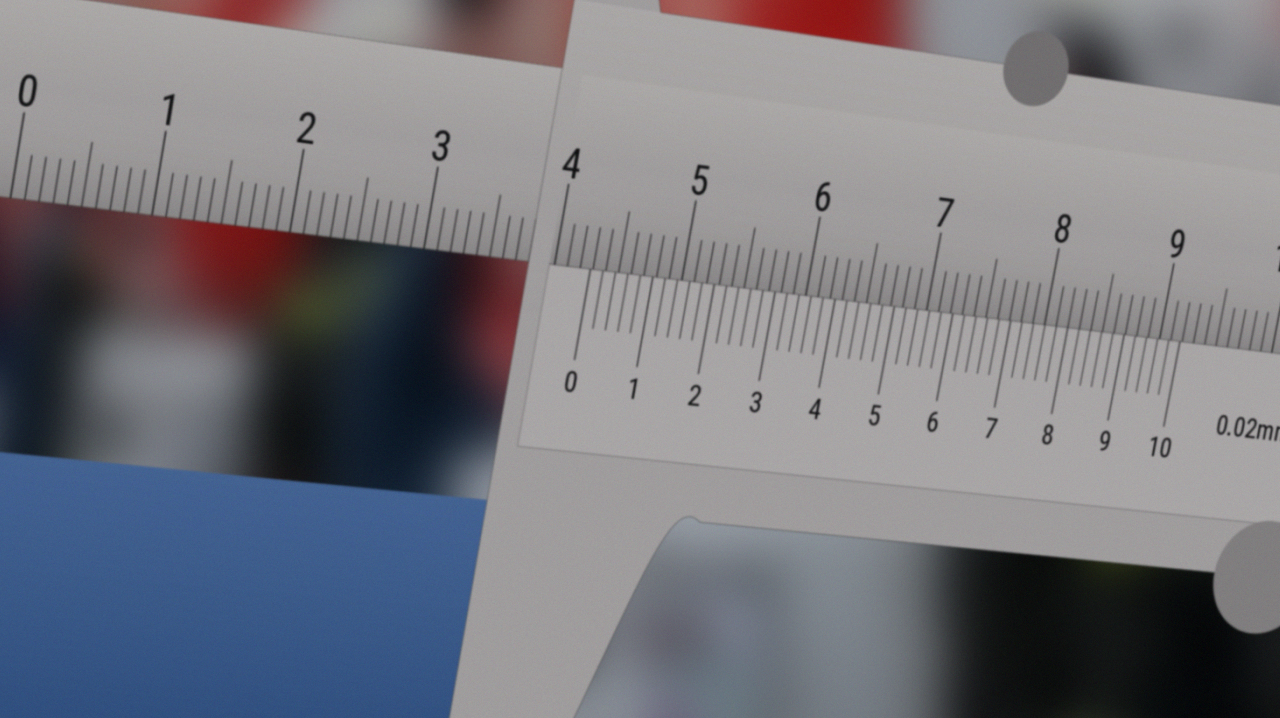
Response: 42.8
